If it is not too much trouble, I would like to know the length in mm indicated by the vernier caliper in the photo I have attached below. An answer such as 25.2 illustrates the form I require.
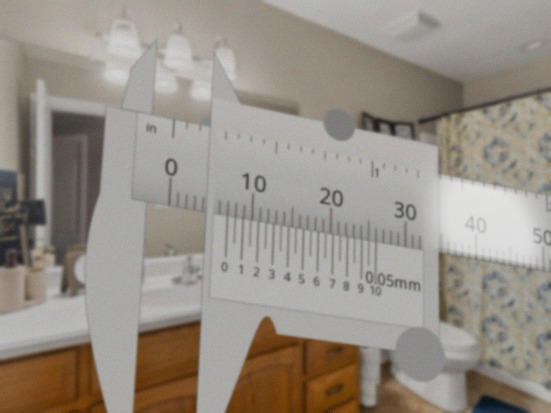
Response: 7.0
